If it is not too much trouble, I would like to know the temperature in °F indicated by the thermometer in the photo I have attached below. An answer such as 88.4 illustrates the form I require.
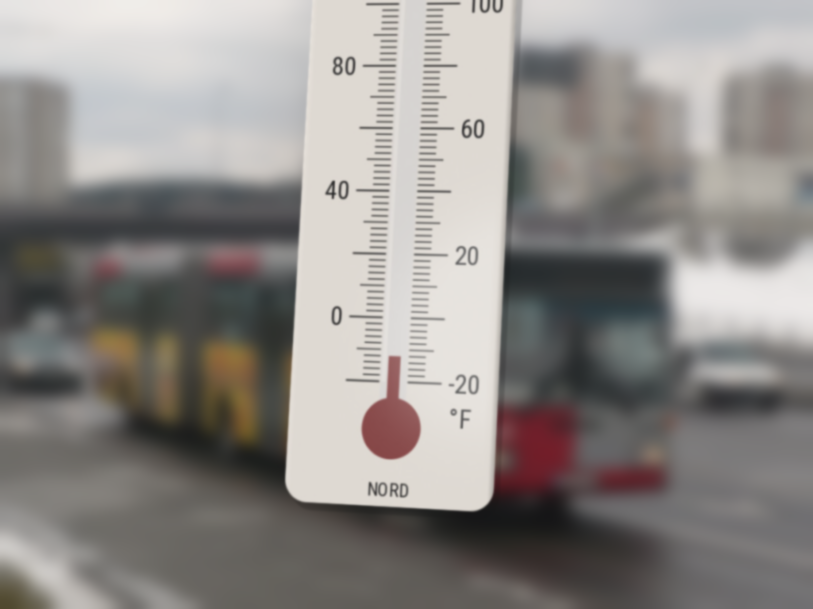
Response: -12
